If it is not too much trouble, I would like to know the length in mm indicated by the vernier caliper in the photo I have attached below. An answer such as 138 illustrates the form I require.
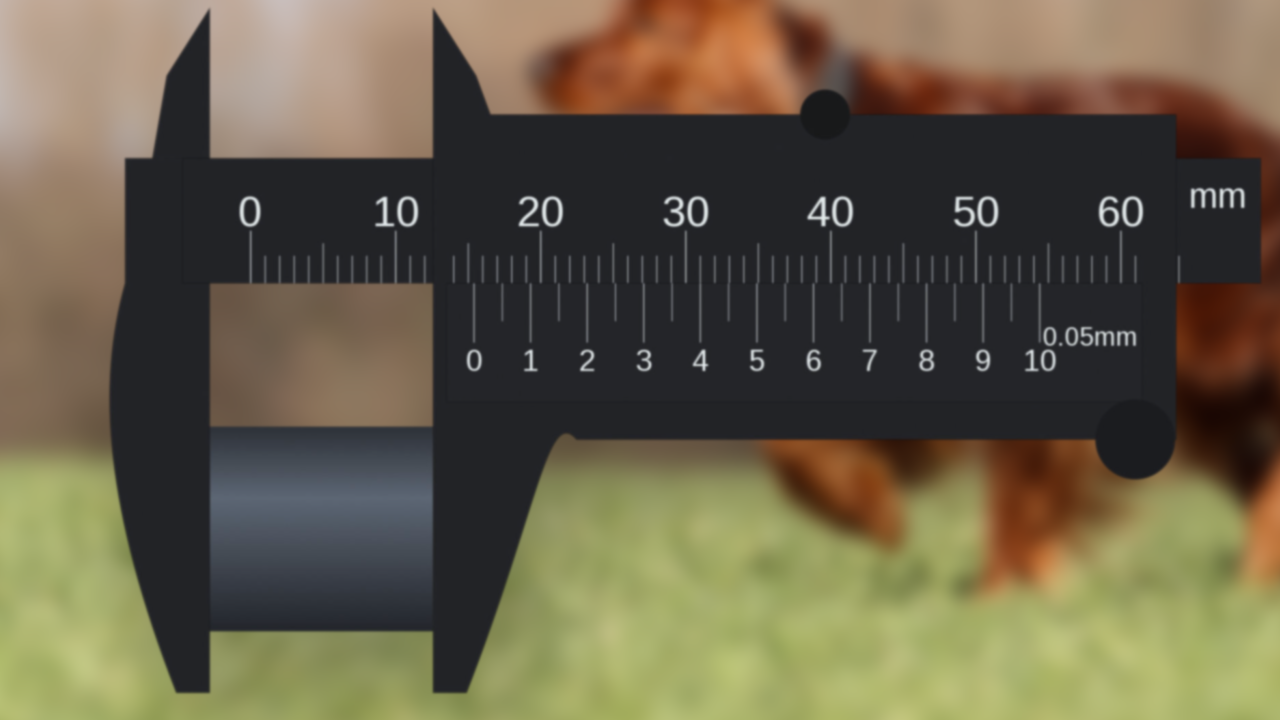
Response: 15.4
